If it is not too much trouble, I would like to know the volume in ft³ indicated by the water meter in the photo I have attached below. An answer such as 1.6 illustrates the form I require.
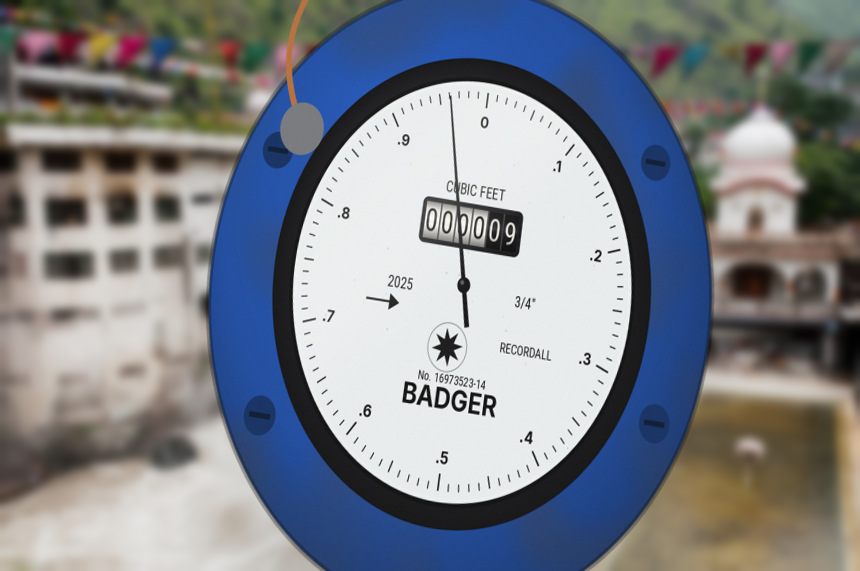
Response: 8.96
